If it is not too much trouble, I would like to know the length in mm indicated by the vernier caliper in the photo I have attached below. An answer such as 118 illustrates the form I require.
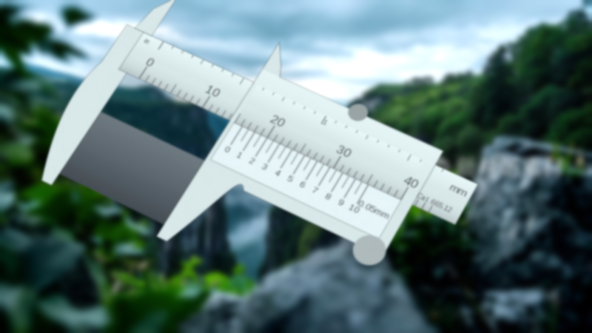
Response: 16.2
